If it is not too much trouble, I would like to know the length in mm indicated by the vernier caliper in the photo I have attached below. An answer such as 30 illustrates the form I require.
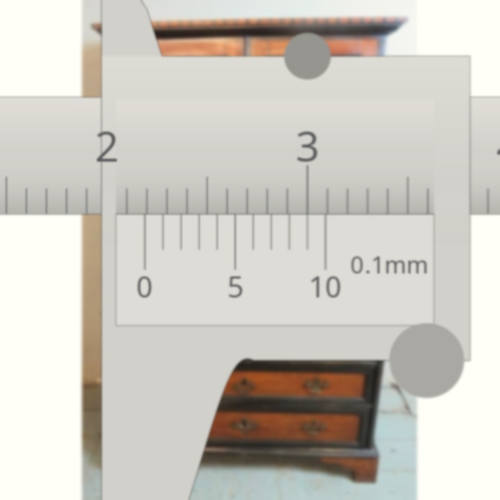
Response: 21.9
